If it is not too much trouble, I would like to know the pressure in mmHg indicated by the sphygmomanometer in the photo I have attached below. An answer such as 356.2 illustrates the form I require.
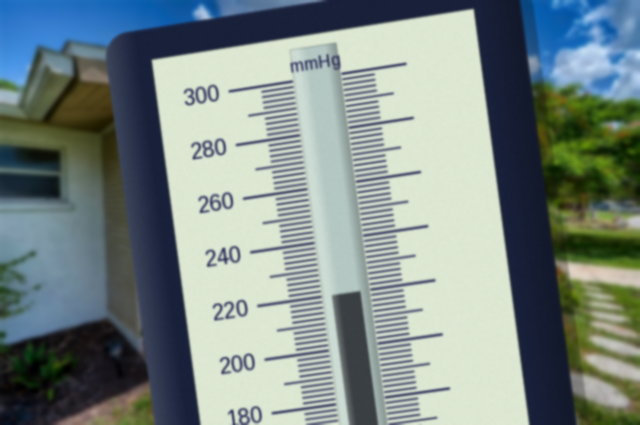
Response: 220
